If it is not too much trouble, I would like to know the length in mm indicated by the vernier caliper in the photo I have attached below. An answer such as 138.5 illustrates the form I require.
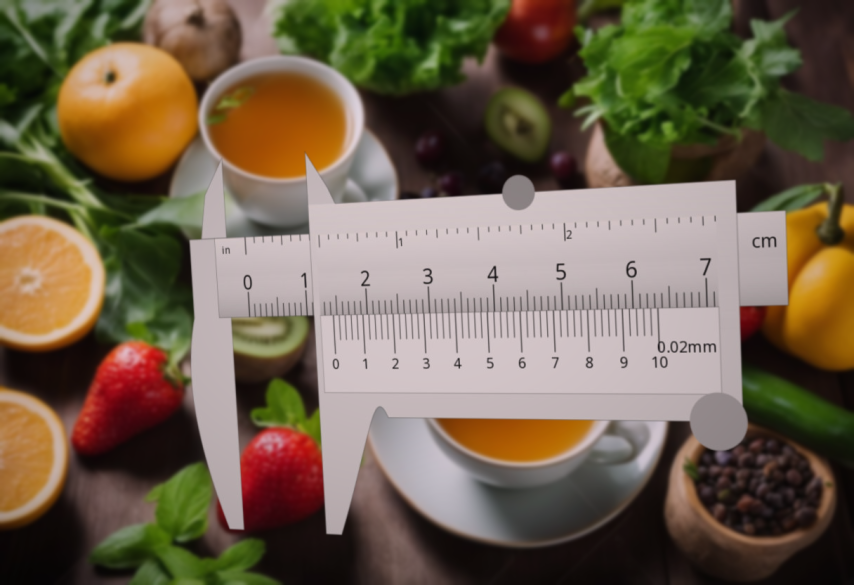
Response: 14.4
